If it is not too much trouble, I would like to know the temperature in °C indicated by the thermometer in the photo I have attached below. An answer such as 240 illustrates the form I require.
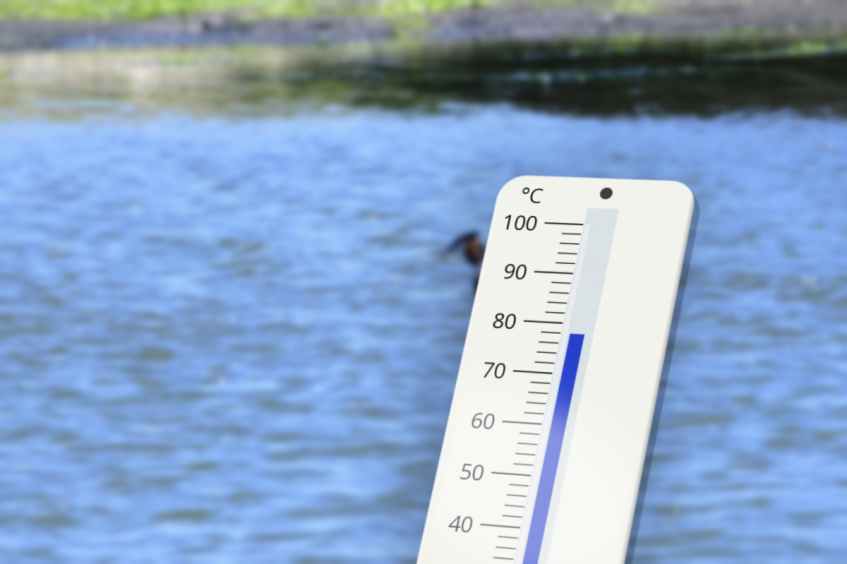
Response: 78
